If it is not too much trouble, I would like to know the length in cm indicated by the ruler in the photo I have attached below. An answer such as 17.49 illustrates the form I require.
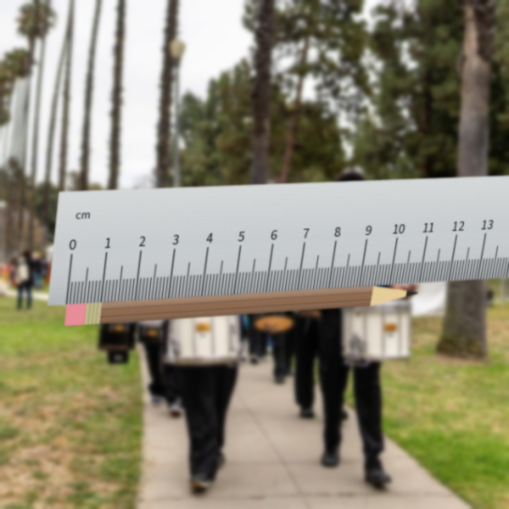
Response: 11
